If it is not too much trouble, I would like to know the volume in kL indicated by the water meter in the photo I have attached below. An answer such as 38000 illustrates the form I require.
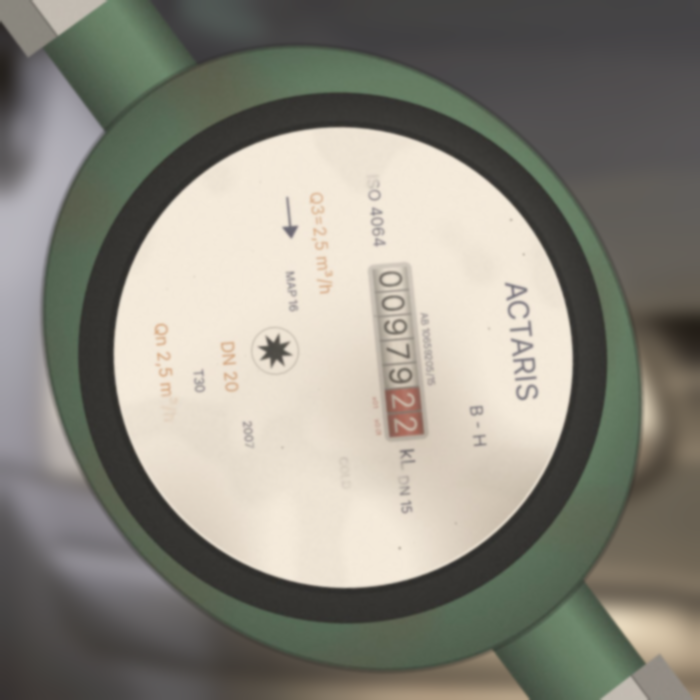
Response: 979.22
